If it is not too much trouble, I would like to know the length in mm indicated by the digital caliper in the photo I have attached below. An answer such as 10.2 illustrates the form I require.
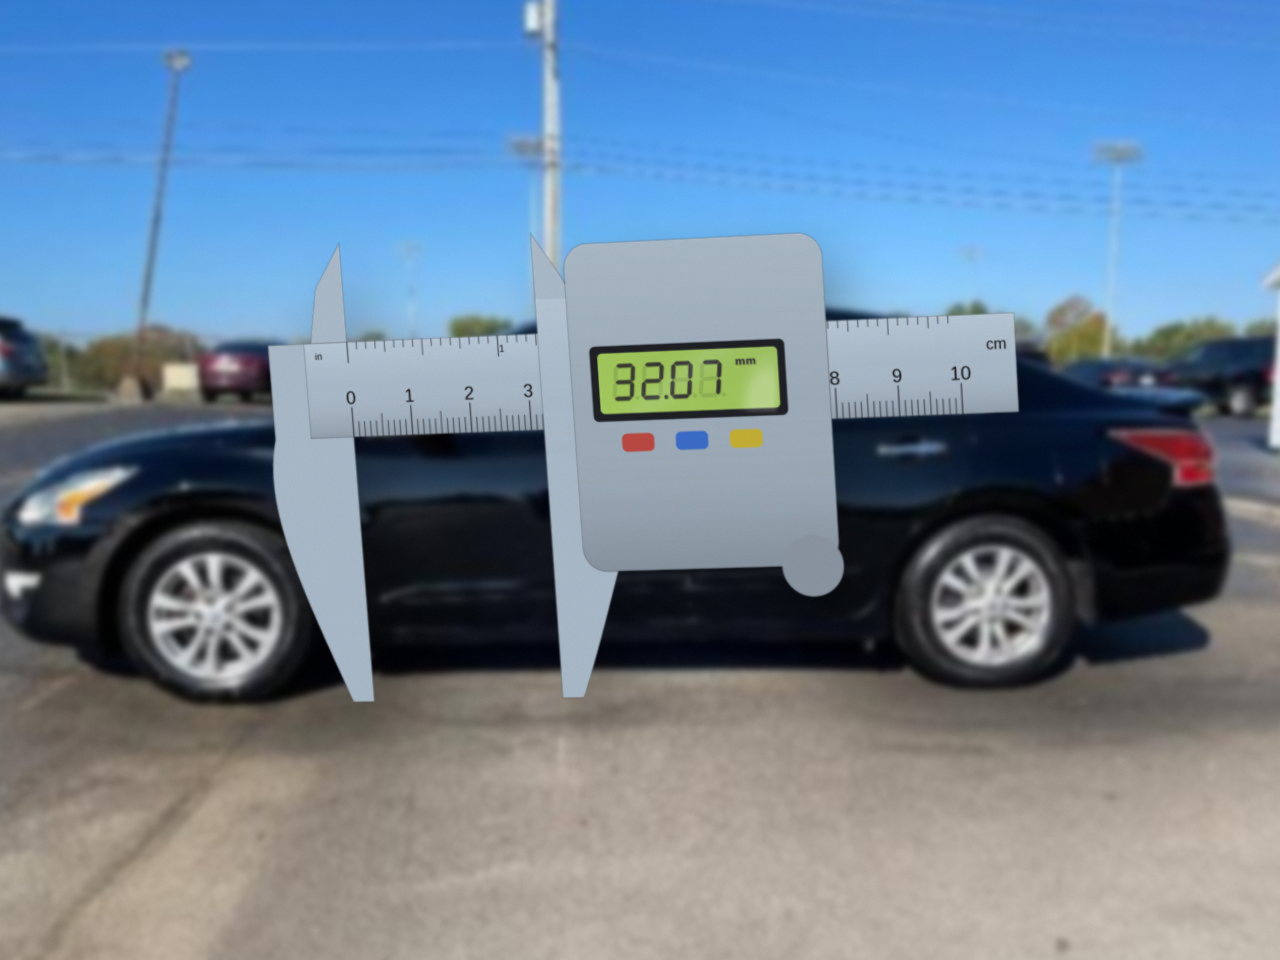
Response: 32.07
